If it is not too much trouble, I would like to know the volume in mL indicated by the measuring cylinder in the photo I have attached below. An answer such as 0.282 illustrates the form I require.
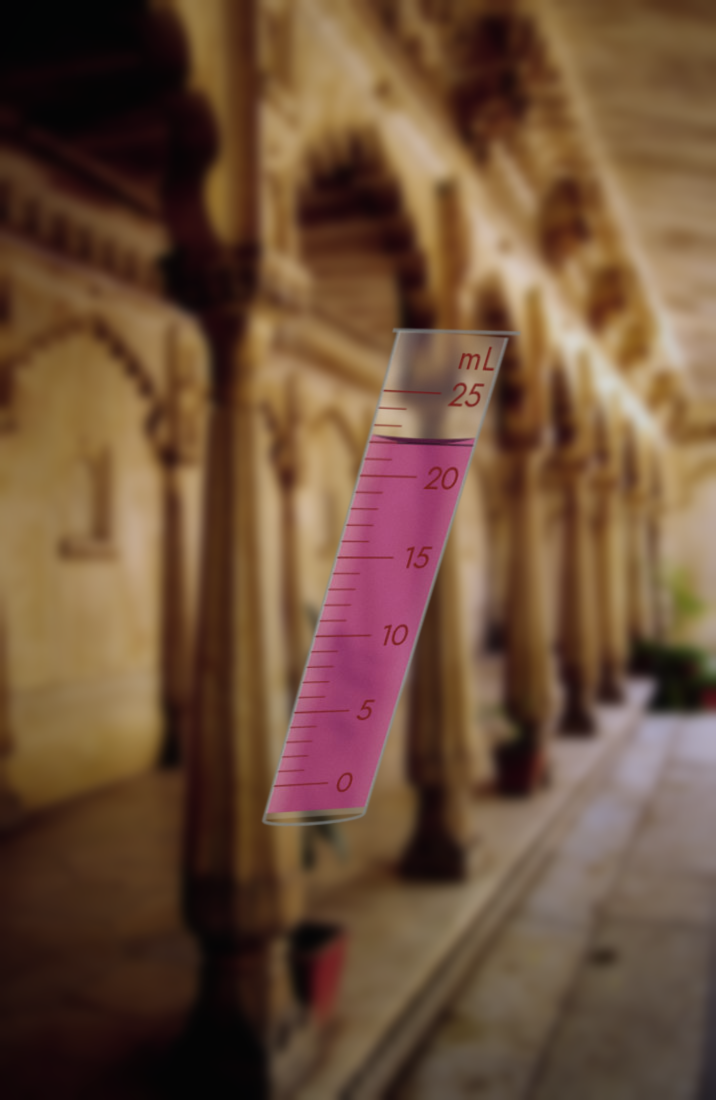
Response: 22
